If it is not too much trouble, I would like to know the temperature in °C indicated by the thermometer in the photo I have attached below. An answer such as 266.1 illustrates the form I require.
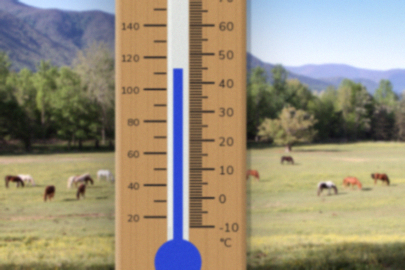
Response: 45
